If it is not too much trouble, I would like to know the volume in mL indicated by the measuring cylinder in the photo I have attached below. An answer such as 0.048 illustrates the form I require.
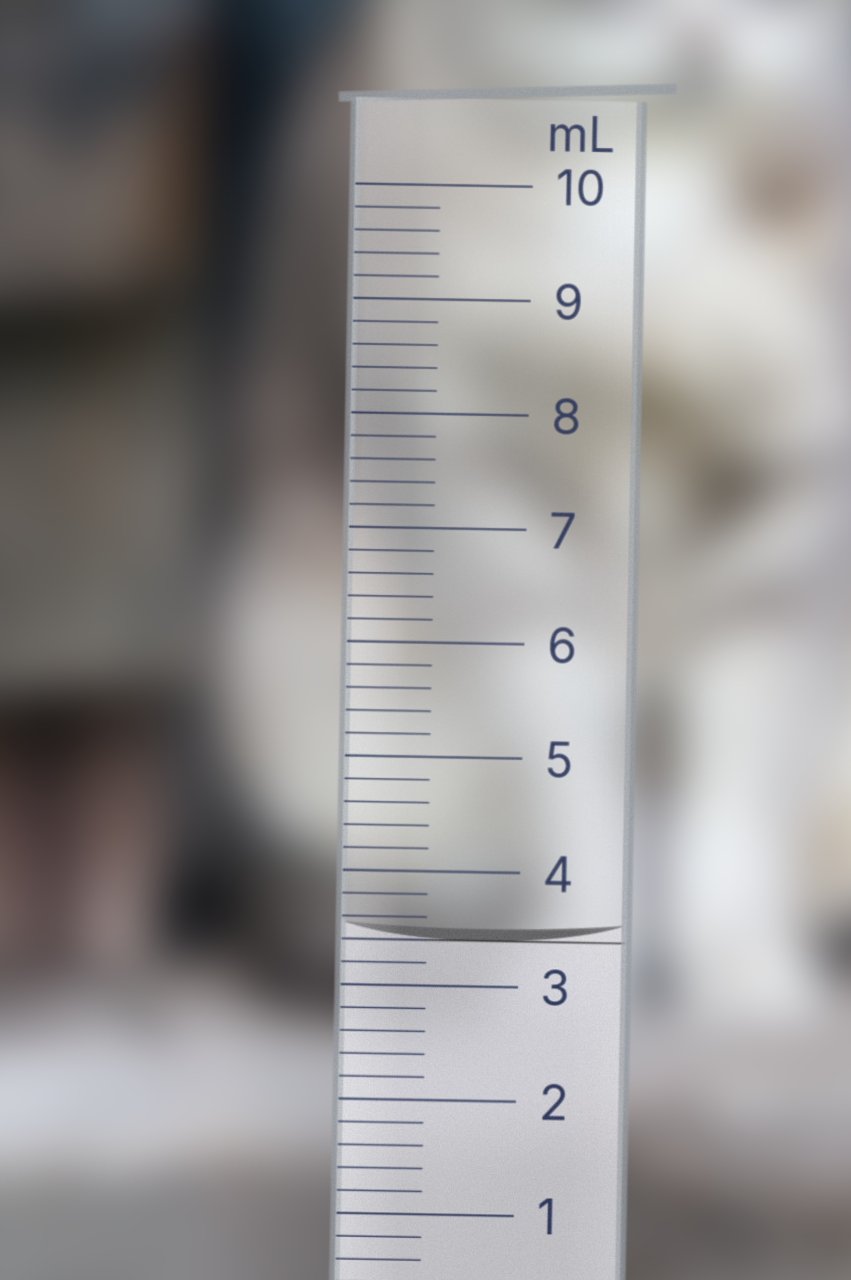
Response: 3.4
